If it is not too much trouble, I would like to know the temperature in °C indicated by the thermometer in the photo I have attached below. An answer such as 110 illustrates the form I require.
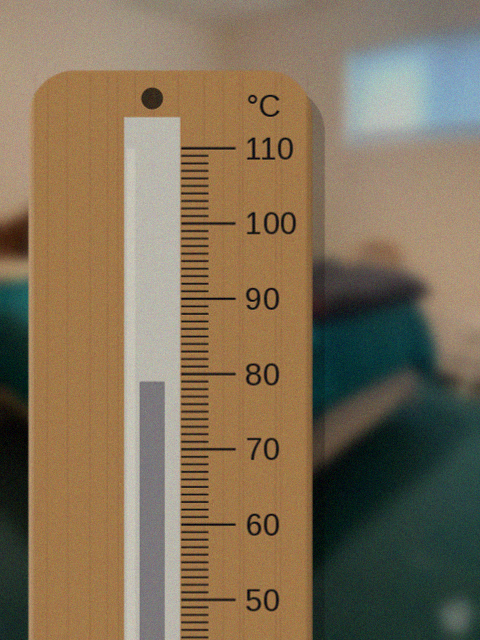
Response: 79
